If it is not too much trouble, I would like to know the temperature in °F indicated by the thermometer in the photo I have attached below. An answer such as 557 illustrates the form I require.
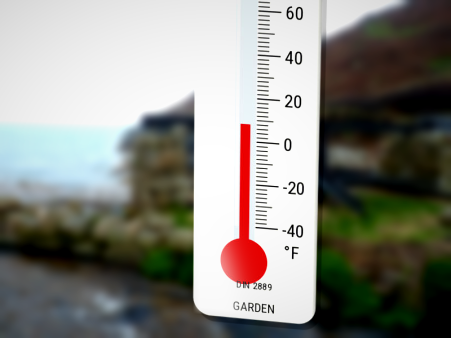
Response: 8
